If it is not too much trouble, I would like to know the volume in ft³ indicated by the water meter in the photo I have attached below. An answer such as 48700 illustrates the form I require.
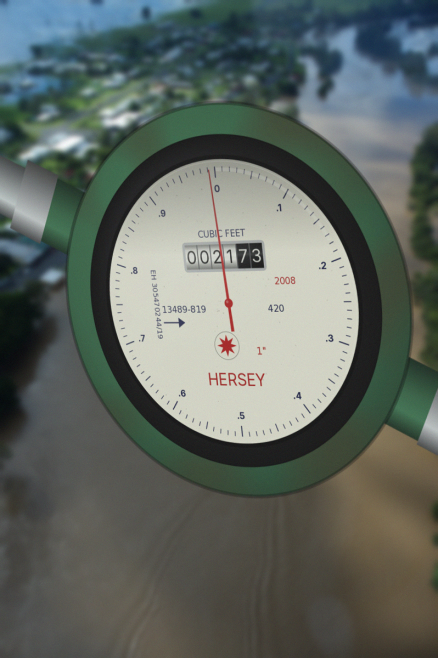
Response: 2172.99
